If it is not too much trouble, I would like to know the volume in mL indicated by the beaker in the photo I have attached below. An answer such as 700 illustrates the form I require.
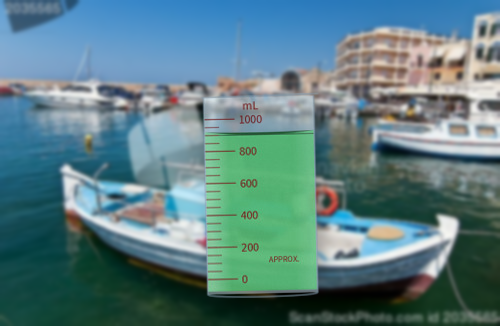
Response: 900
